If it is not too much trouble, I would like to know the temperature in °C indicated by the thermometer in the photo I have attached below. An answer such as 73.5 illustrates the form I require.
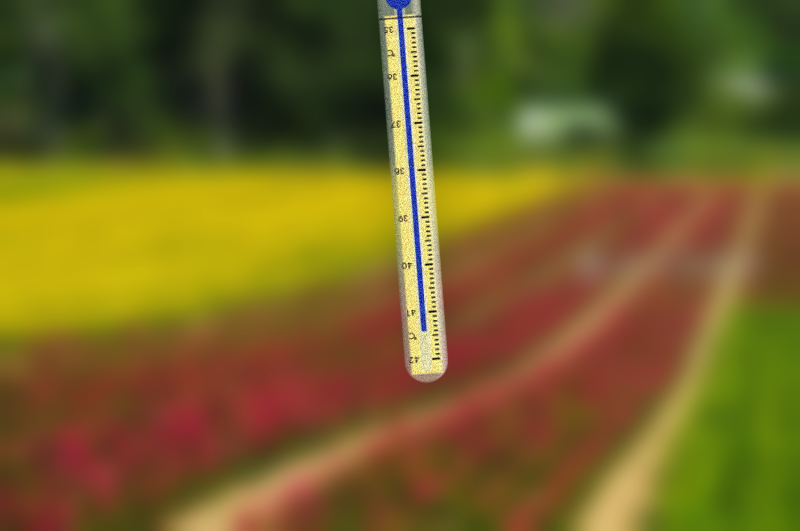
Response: 41.4
